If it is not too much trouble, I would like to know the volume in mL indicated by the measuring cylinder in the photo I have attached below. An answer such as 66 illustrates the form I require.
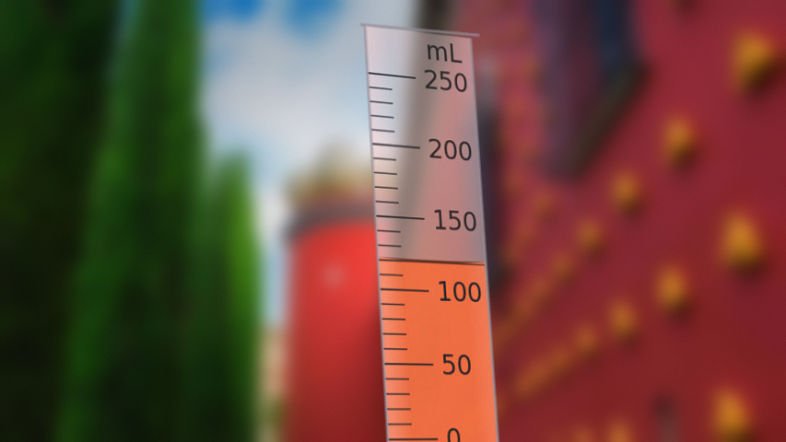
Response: 120
